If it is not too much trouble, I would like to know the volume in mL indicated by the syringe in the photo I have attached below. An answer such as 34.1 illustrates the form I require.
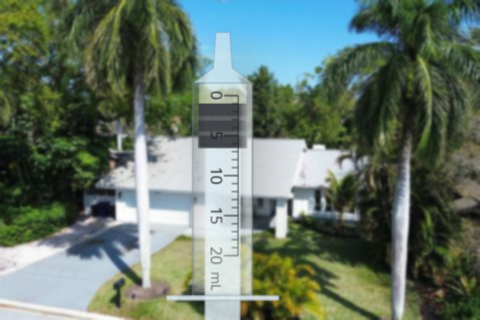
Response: 1
